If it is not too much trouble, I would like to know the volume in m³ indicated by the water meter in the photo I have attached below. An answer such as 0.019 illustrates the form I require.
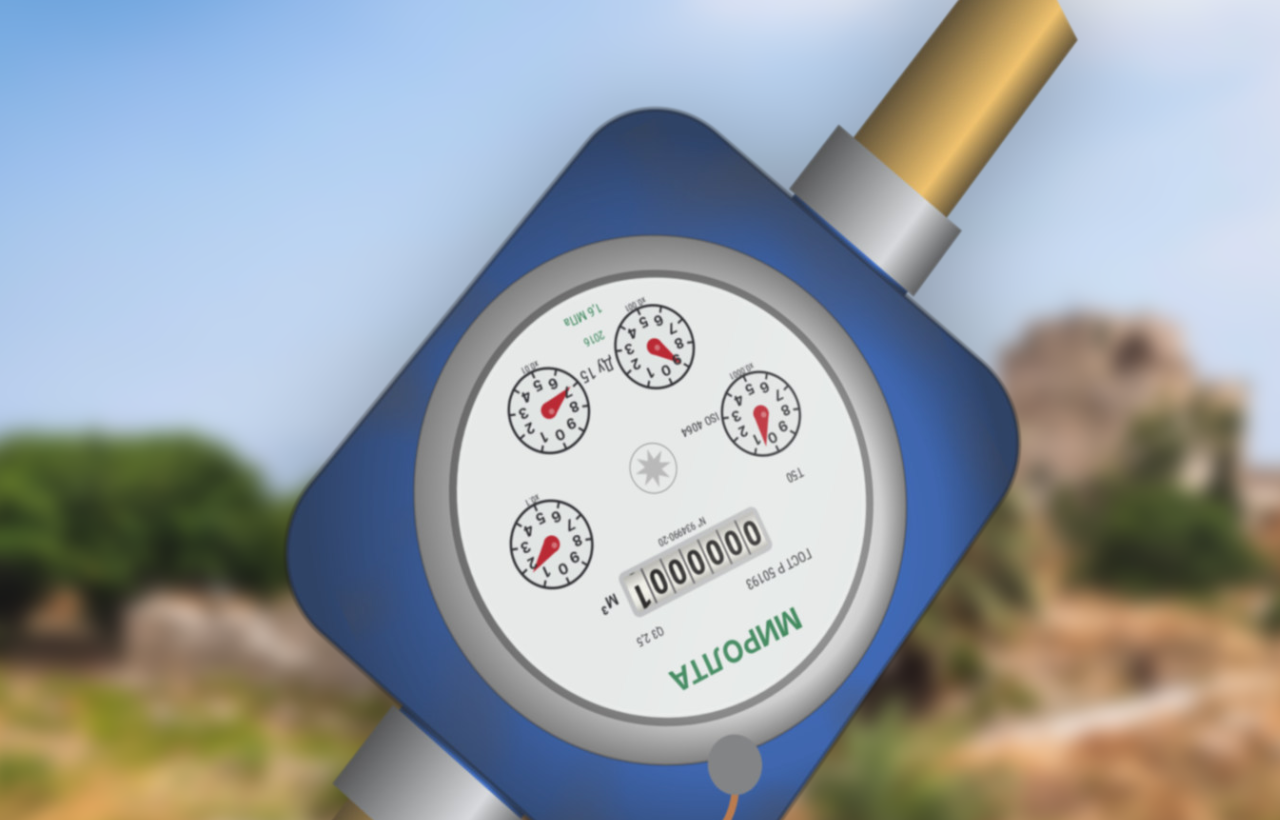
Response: 1.1690
